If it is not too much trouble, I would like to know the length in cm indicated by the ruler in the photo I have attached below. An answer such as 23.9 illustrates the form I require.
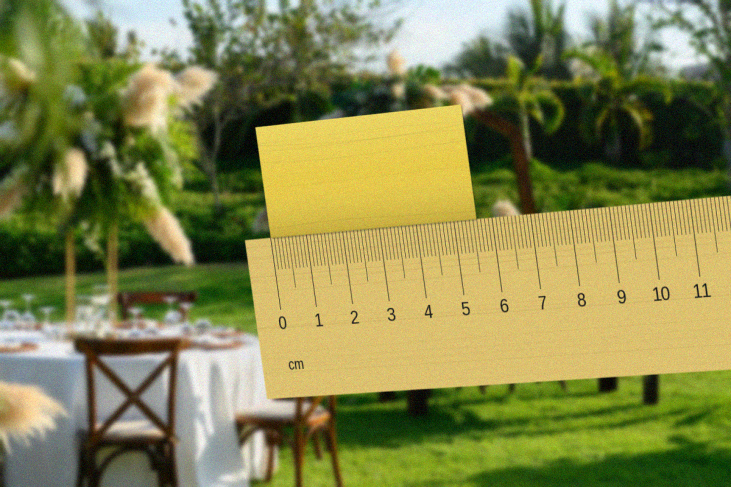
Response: 5.6
